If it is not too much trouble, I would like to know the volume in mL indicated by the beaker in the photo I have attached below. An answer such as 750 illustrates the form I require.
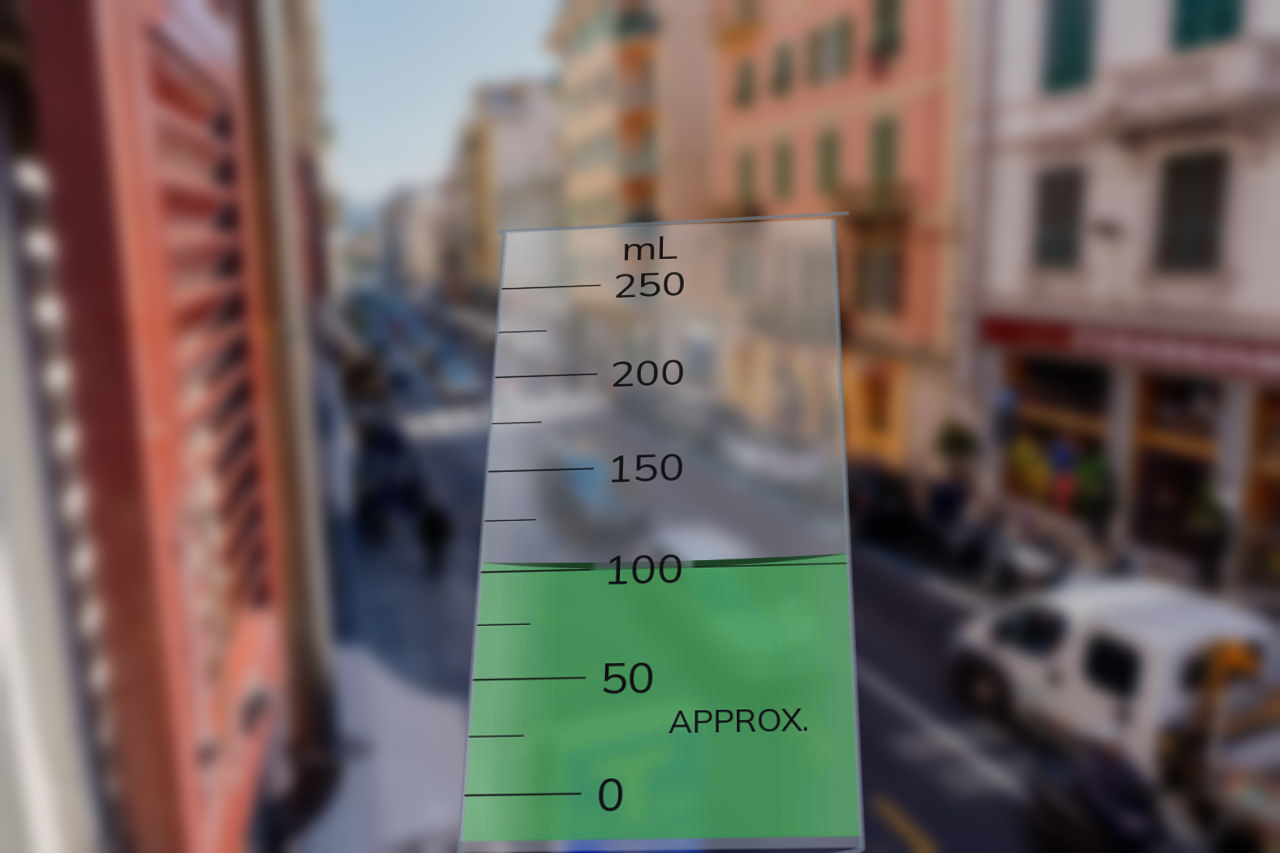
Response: 100
